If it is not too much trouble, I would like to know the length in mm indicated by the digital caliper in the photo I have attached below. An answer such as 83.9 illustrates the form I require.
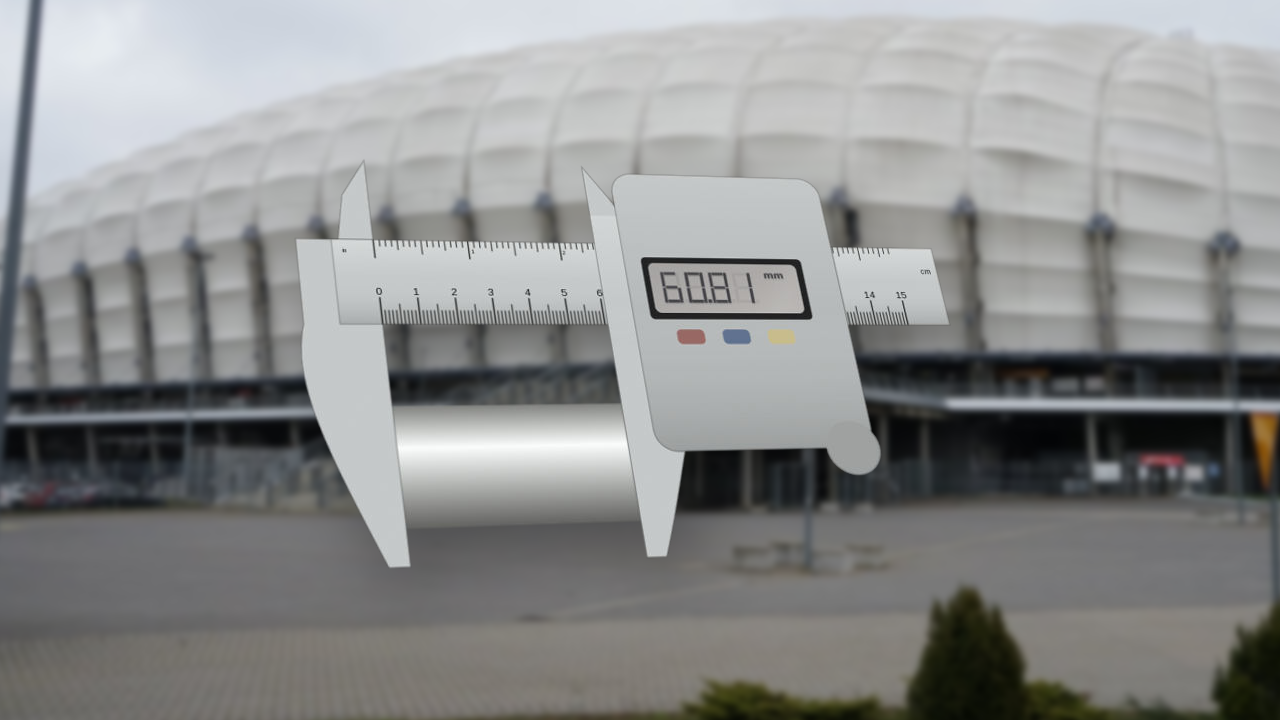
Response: 60.81
